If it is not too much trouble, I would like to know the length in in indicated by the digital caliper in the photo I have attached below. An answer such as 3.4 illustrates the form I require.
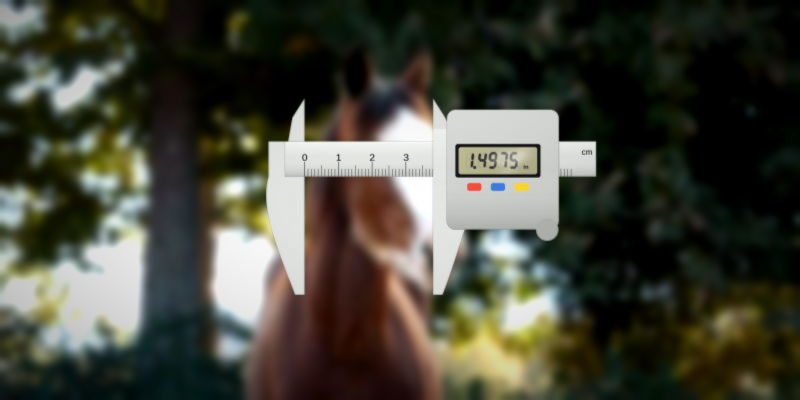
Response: 1.4975
